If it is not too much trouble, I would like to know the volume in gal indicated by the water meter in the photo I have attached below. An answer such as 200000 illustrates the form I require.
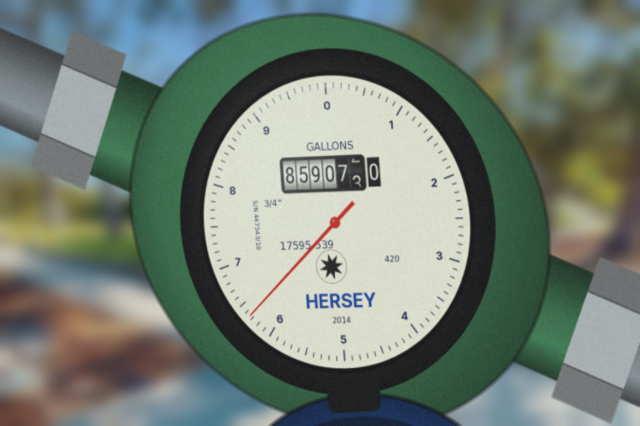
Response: 8590726.3
